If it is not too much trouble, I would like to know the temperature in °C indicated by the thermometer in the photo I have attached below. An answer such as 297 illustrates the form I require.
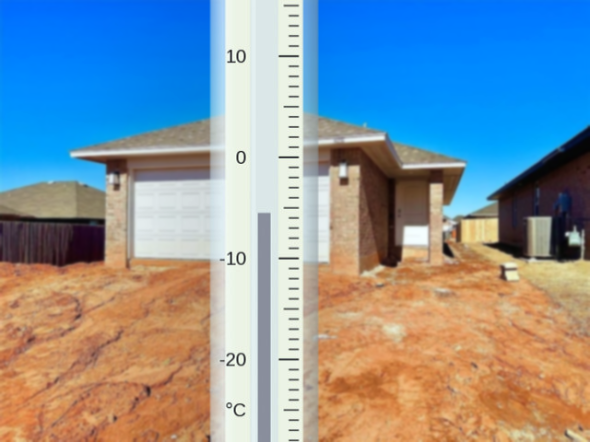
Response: -5.5
